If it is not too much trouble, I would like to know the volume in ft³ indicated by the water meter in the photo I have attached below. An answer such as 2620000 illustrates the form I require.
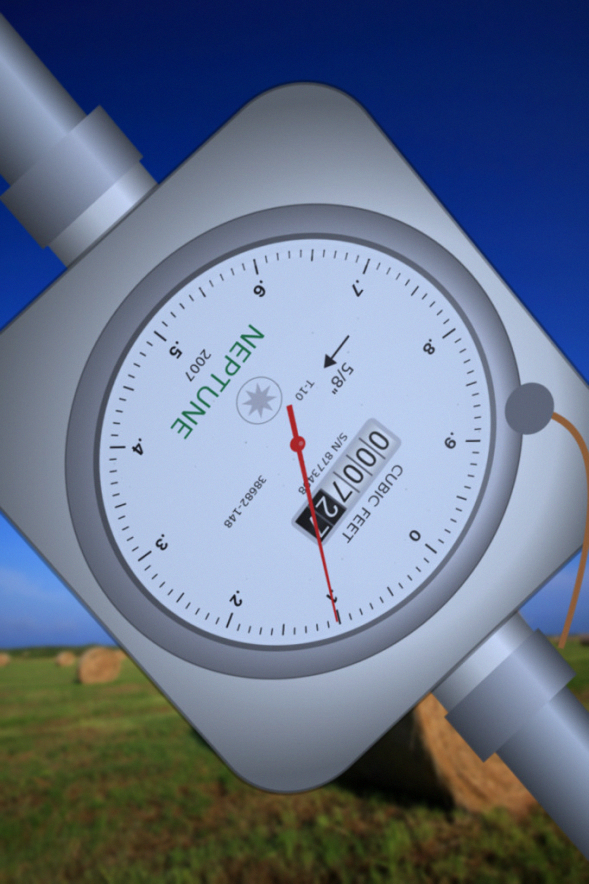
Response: 727.10
